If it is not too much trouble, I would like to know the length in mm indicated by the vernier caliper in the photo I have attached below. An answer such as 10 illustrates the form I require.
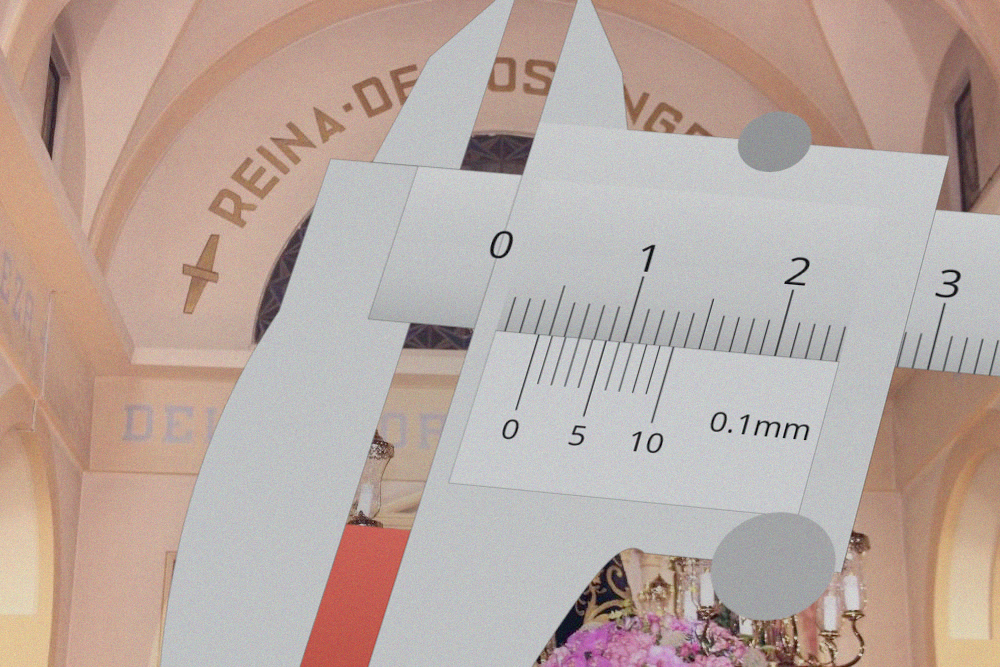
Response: 4.3
